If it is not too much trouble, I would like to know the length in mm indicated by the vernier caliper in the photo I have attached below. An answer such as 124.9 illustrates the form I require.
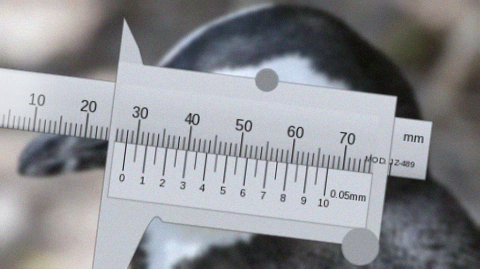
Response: 28.0
